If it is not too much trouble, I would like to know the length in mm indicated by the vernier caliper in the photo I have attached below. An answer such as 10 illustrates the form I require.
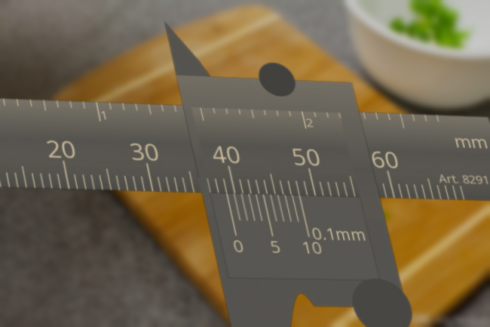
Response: 39.0
